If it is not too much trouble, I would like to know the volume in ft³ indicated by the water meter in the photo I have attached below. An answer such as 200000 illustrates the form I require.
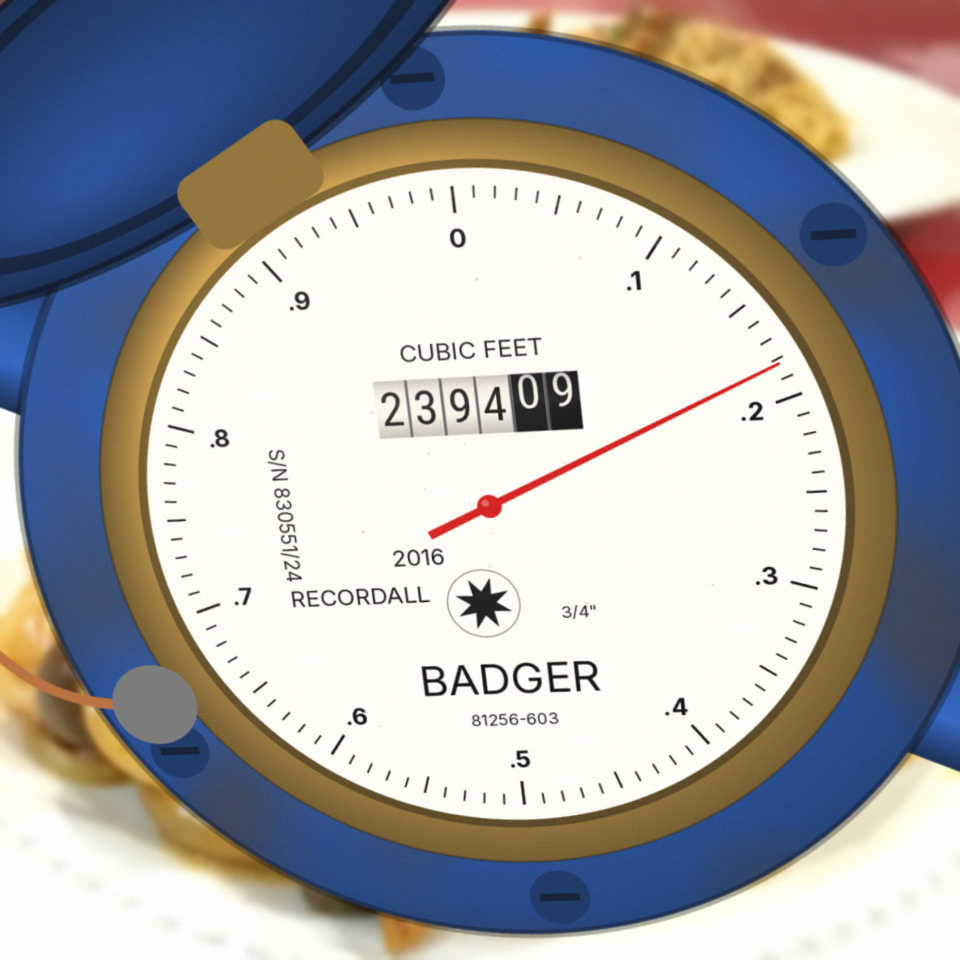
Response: 239409.18
